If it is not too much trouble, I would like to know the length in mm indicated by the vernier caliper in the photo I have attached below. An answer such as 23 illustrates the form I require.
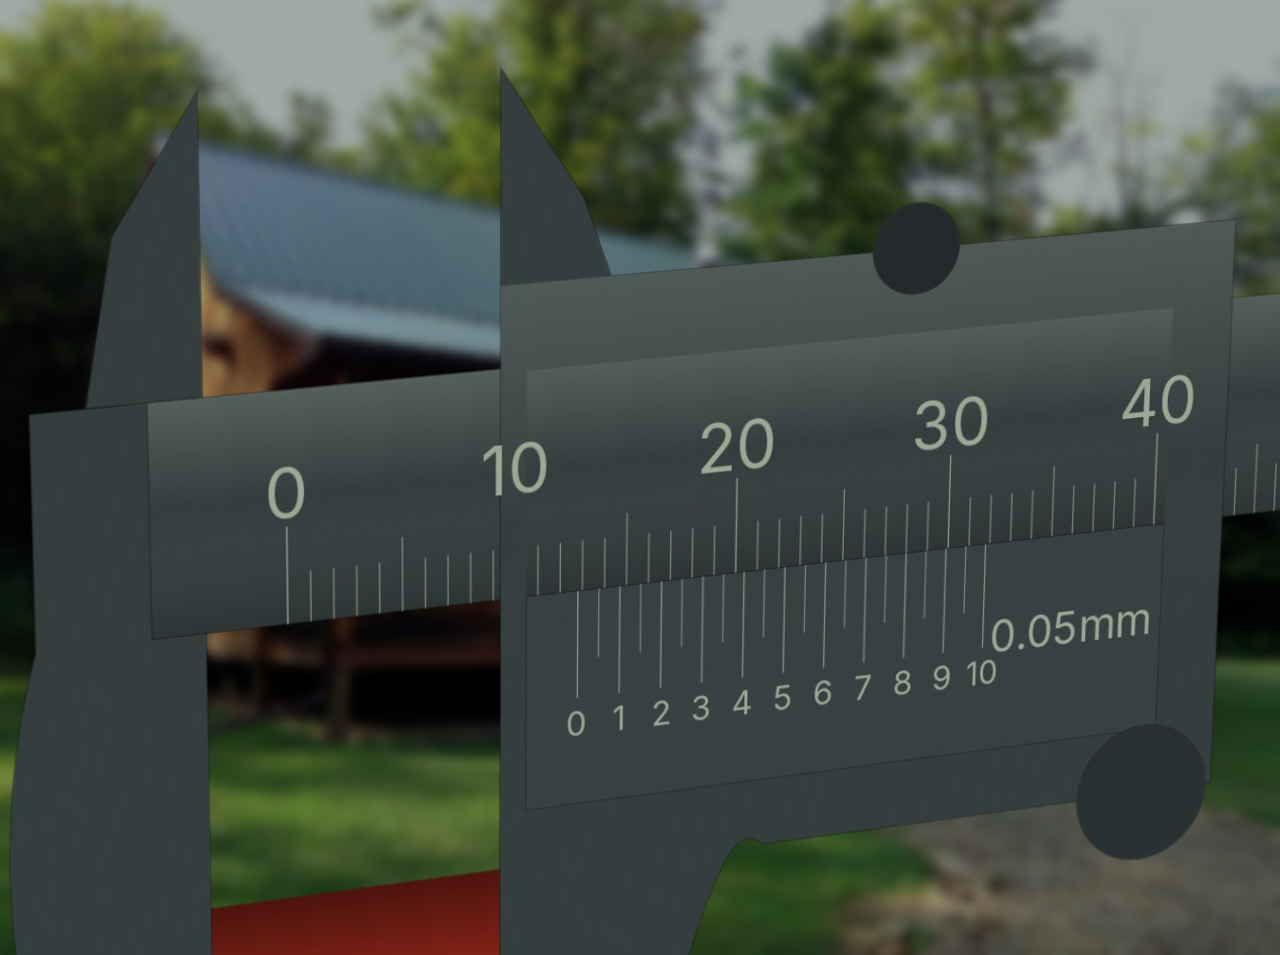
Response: 12.8
